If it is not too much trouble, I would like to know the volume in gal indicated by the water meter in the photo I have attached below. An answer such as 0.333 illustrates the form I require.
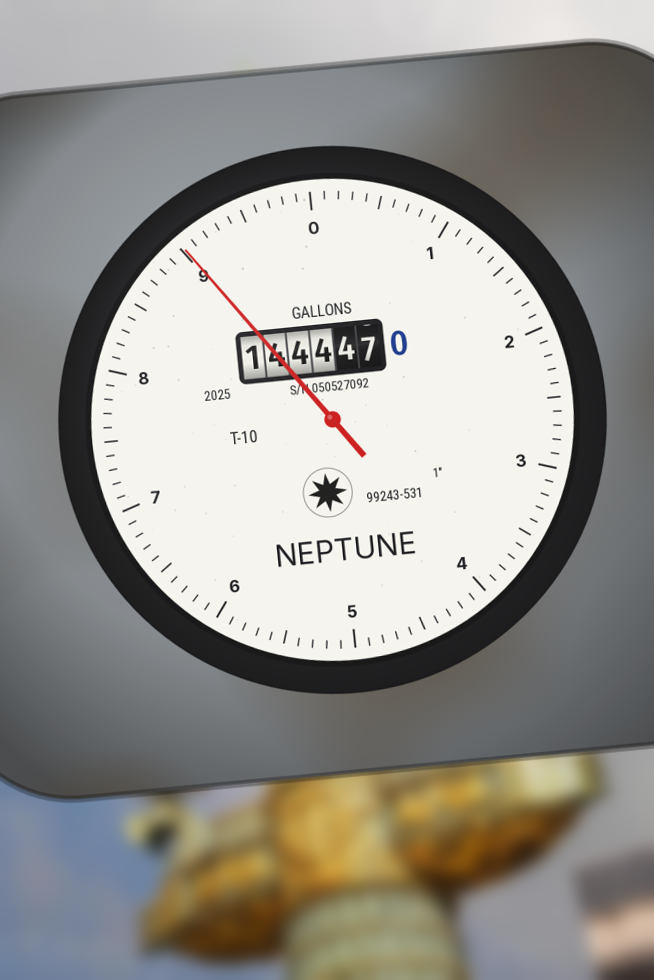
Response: 1444469.0
